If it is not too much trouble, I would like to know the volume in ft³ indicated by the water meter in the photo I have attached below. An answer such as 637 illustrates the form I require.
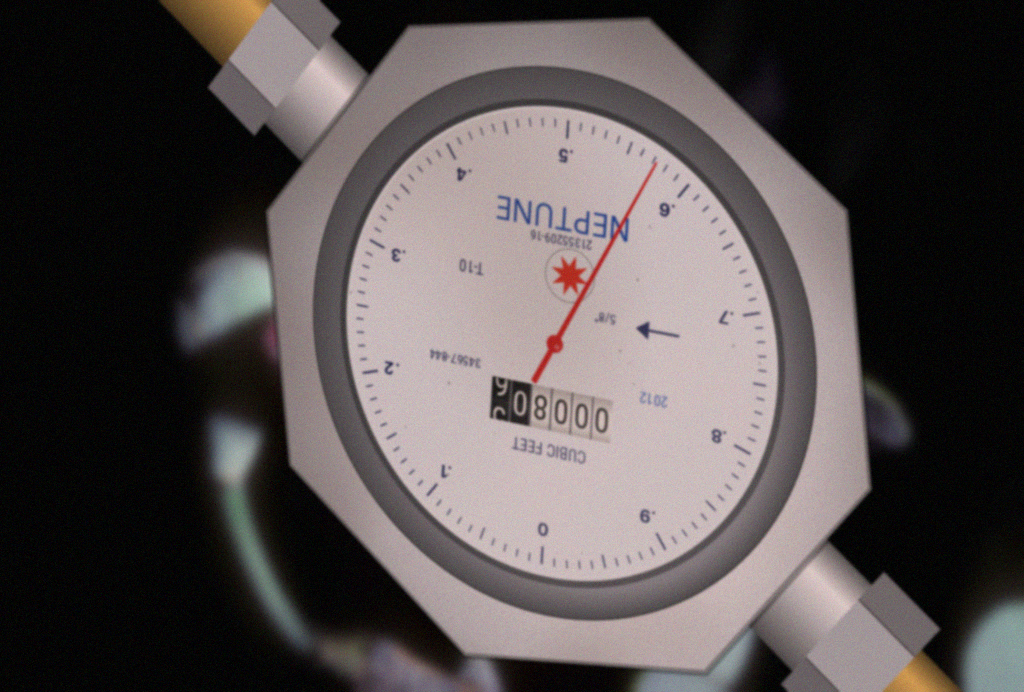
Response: 805.57
